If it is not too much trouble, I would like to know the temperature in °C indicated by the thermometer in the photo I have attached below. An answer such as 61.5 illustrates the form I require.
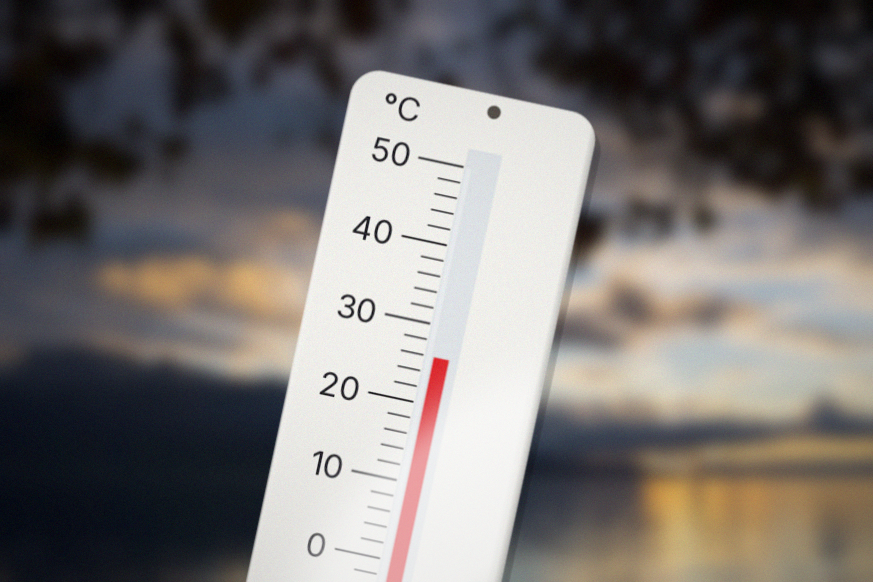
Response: 26
